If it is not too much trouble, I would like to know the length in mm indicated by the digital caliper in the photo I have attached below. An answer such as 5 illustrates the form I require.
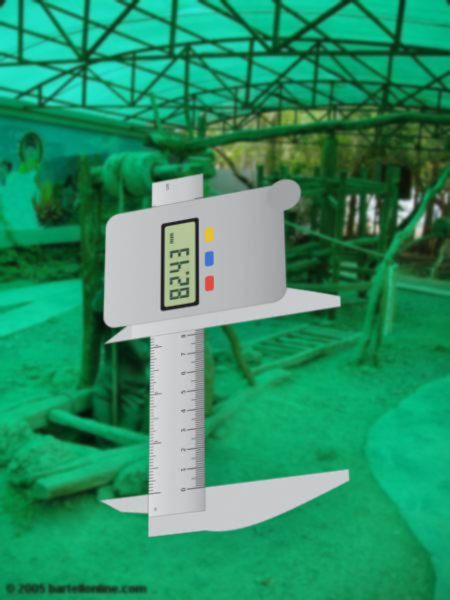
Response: 82.43
